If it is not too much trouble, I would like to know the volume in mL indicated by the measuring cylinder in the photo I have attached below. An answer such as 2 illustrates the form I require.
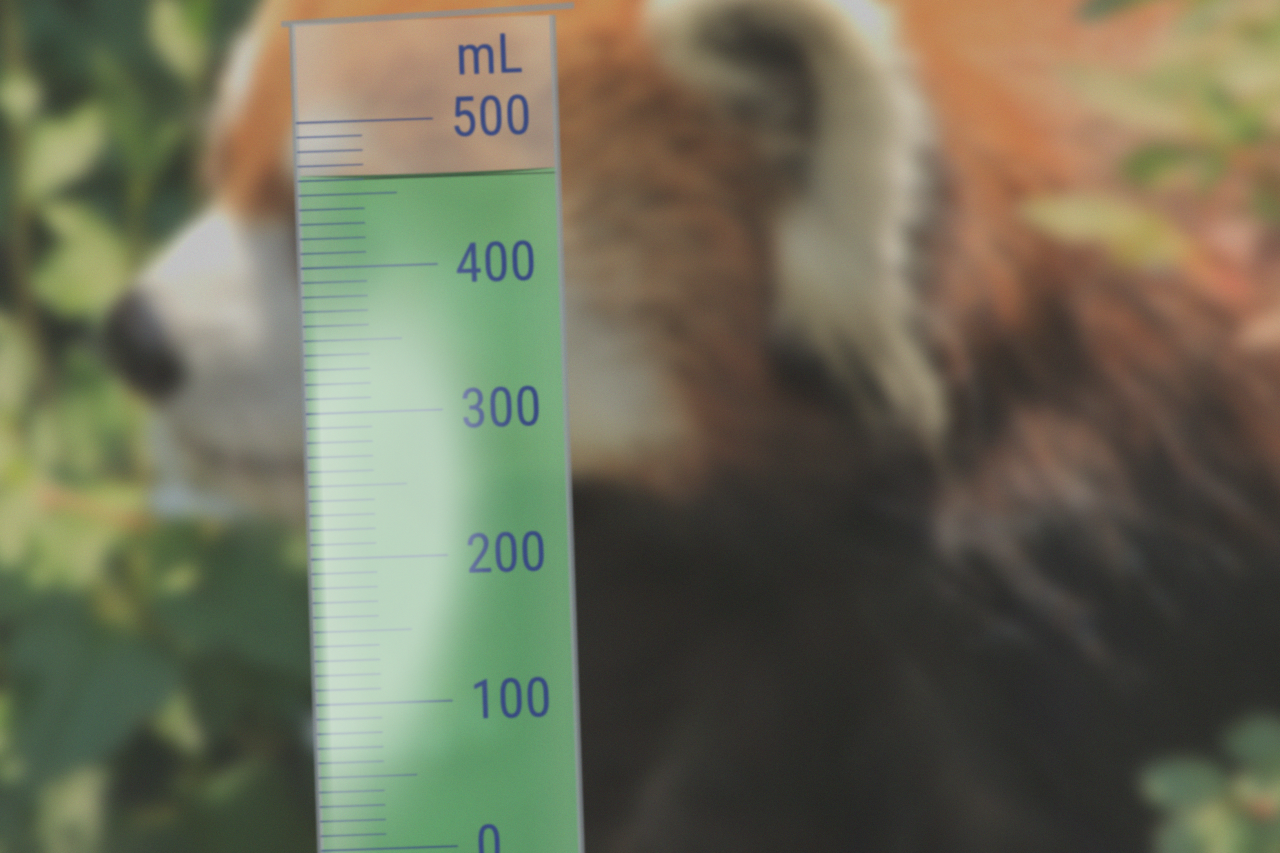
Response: 460
